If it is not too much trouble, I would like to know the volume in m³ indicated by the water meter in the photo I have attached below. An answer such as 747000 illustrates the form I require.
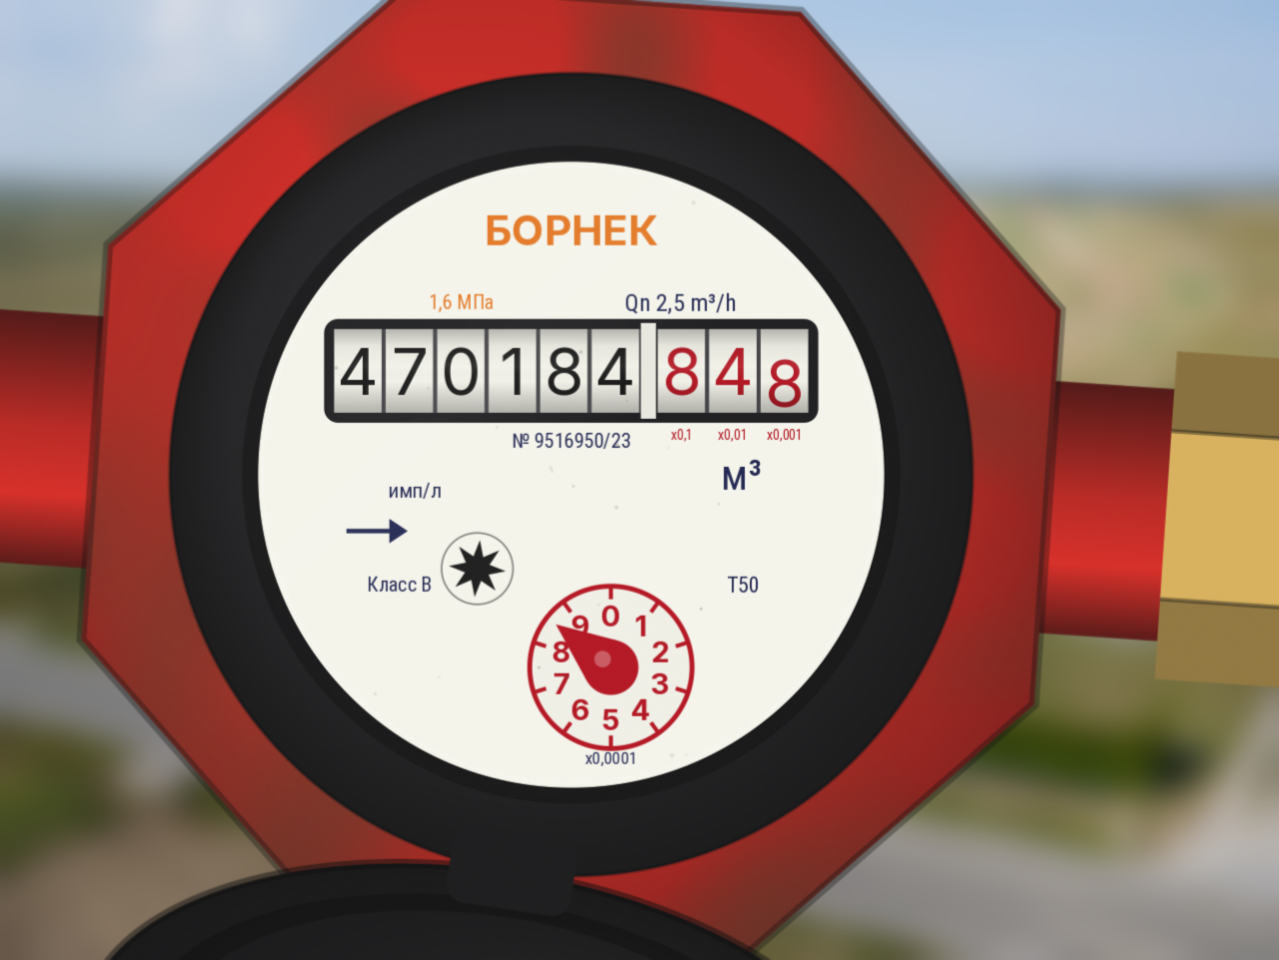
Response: 470184.8478
